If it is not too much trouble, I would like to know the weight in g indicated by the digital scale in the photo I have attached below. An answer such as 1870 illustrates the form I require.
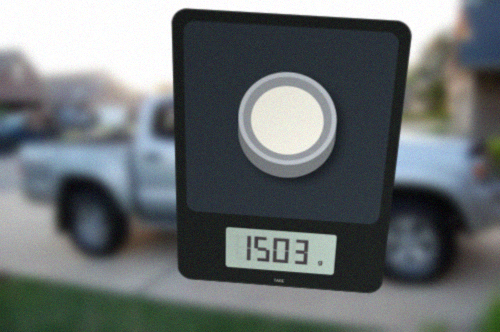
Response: 1503
